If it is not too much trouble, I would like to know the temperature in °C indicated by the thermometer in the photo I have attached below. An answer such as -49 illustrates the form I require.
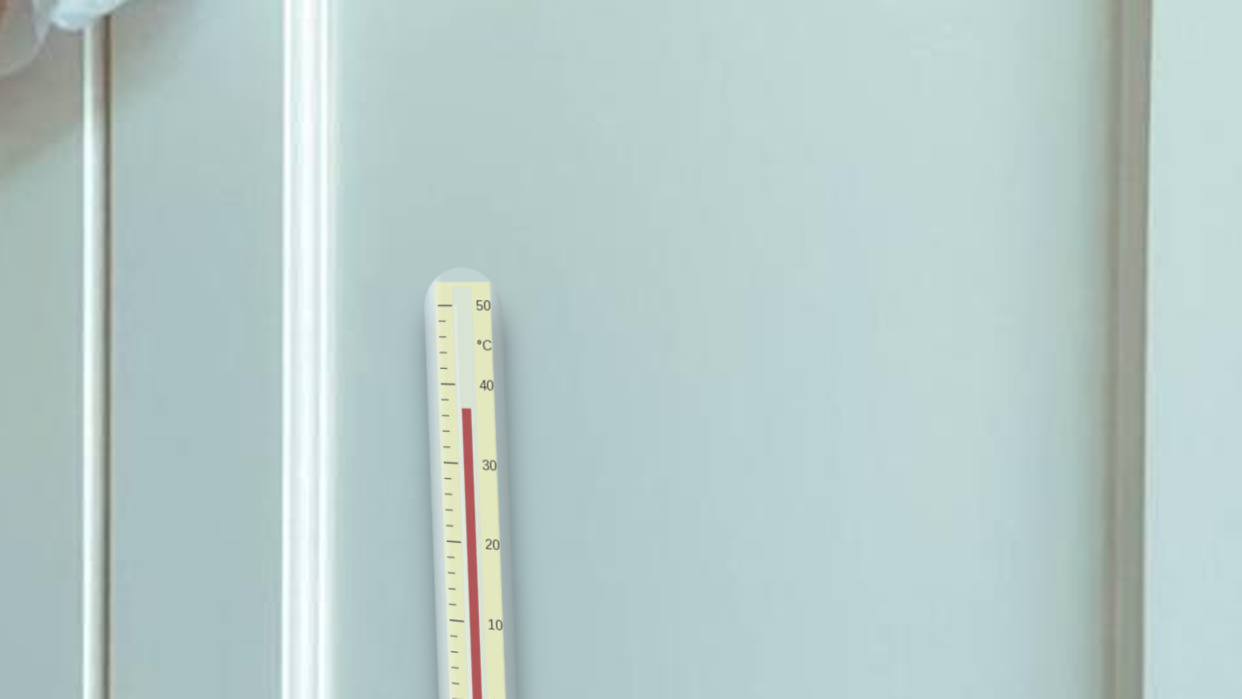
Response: 37
